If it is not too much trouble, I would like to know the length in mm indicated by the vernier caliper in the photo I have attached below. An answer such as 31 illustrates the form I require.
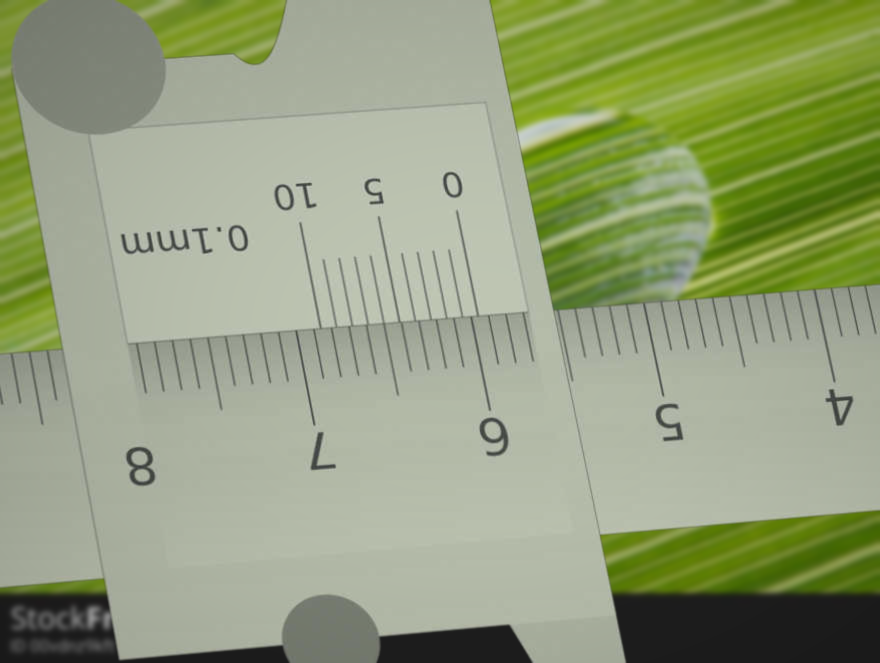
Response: 59.6
